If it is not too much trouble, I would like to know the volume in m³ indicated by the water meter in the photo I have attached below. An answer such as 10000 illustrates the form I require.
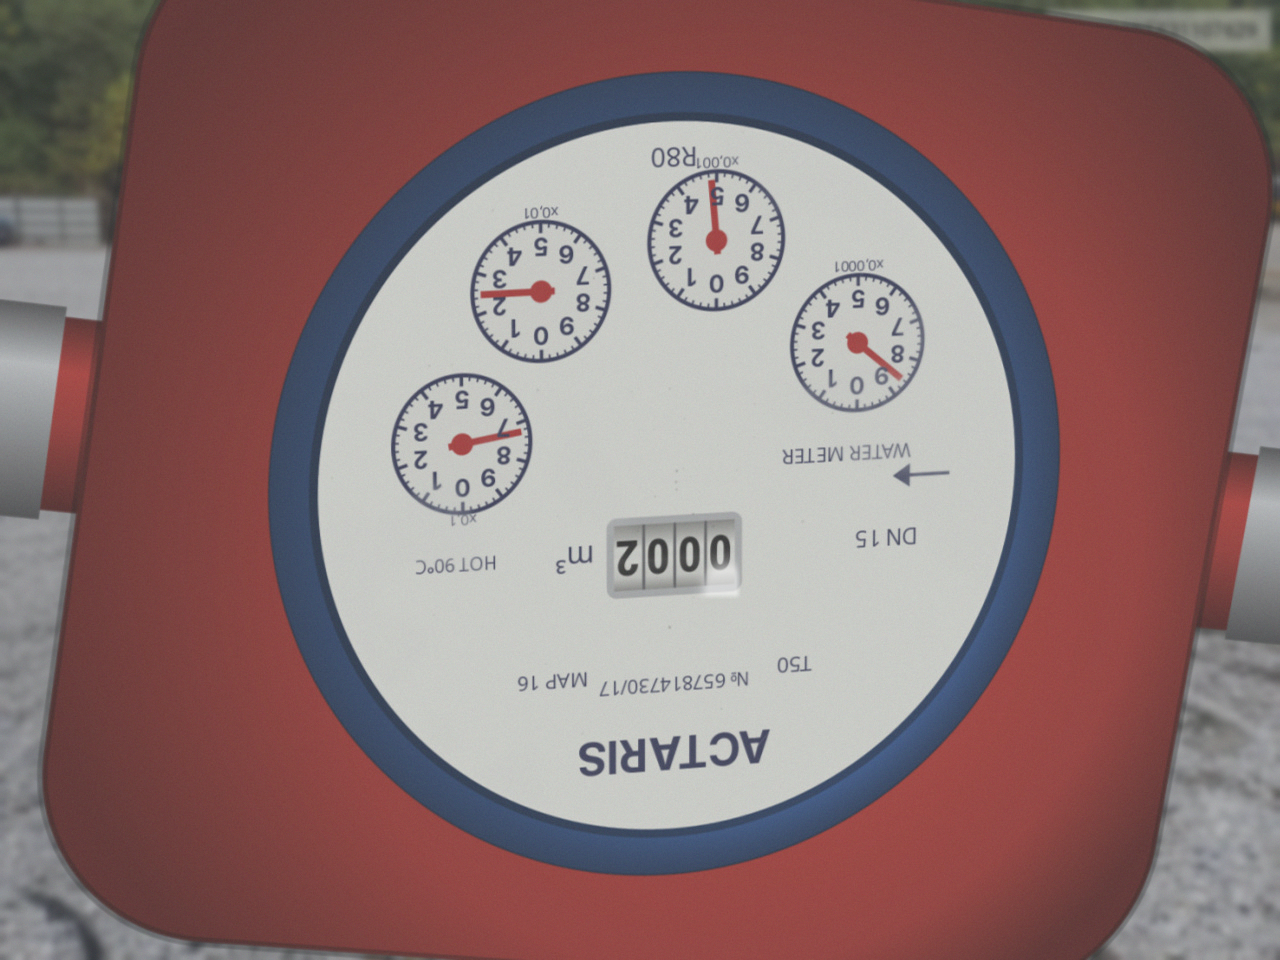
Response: 2.7248
